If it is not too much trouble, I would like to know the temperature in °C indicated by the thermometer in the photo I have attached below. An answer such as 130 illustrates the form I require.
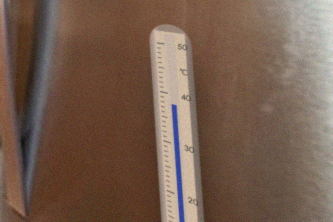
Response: 38
